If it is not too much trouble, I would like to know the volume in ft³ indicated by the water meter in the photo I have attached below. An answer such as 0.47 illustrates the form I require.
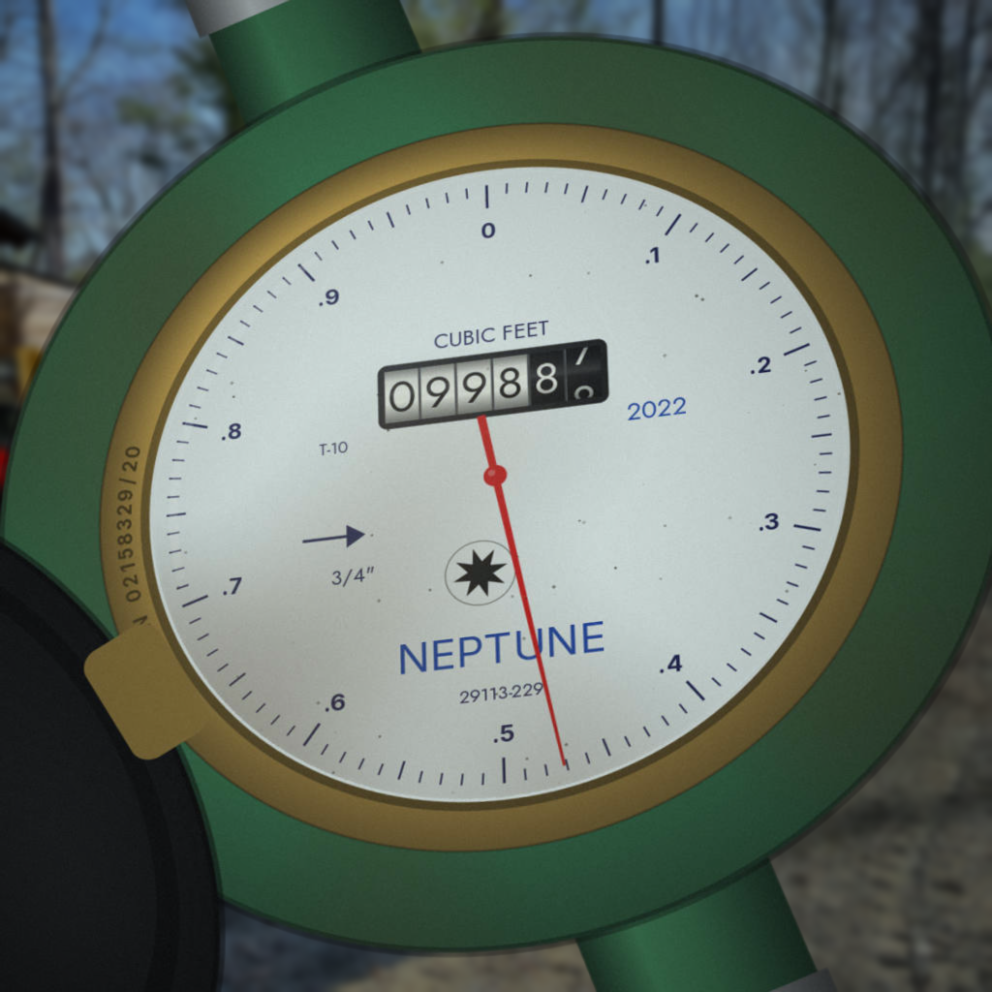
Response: 99887.47
